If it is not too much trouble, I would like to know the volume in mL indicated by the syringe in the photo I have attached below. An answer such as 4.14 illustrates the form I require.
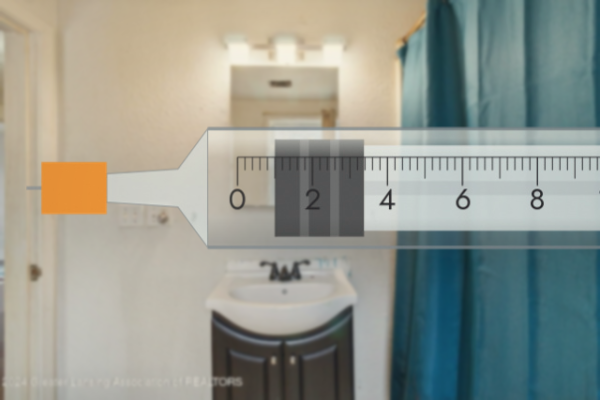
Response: 1
